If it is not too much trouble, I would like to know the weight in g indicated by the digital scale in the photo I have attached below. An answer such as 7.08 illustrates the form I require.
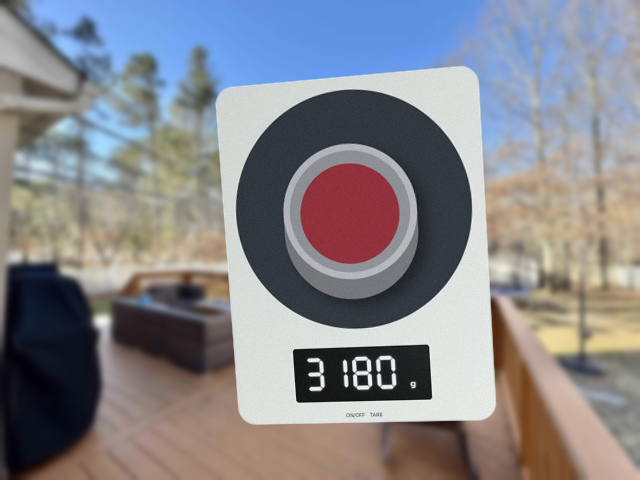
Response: 3180
